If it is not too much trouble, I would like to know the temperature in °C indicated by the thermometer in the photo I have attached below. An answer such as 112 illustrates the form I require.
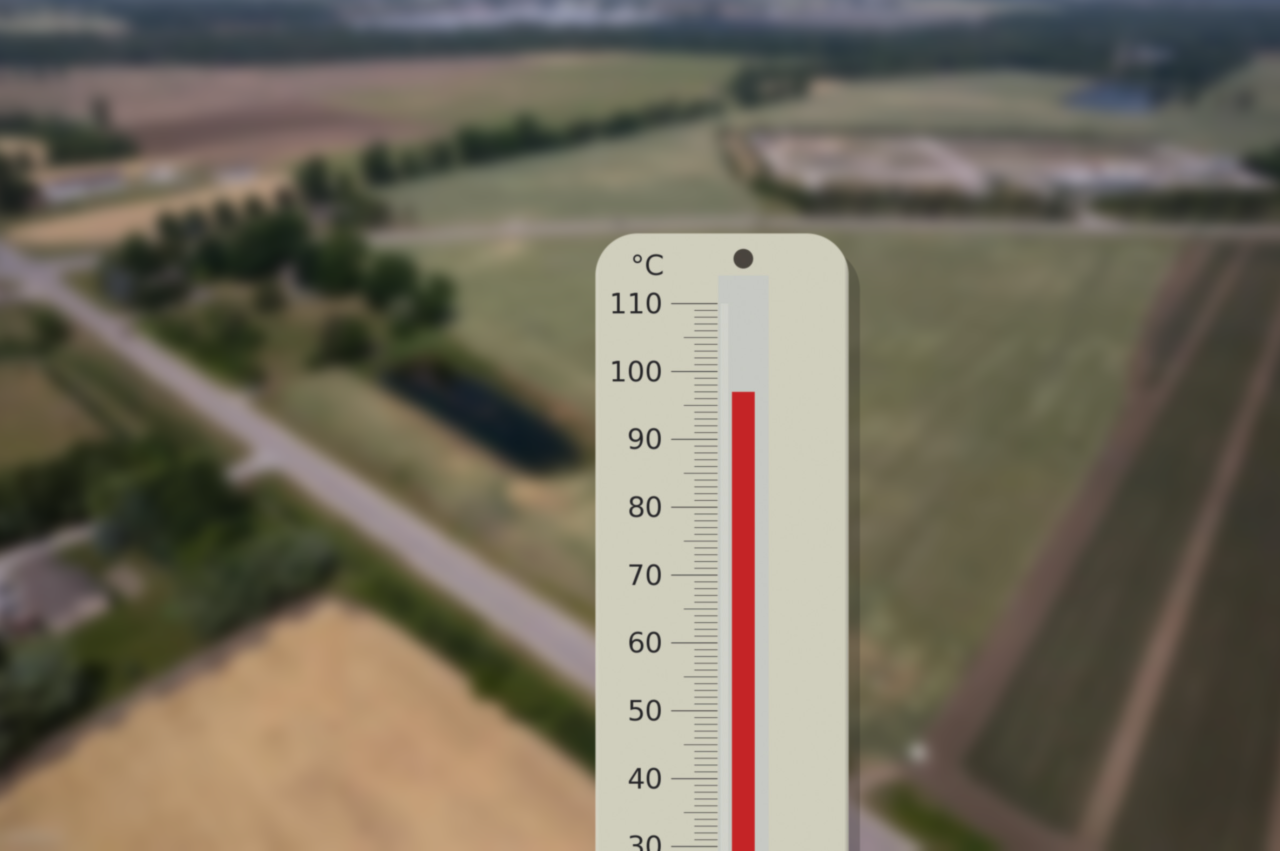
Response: 97
